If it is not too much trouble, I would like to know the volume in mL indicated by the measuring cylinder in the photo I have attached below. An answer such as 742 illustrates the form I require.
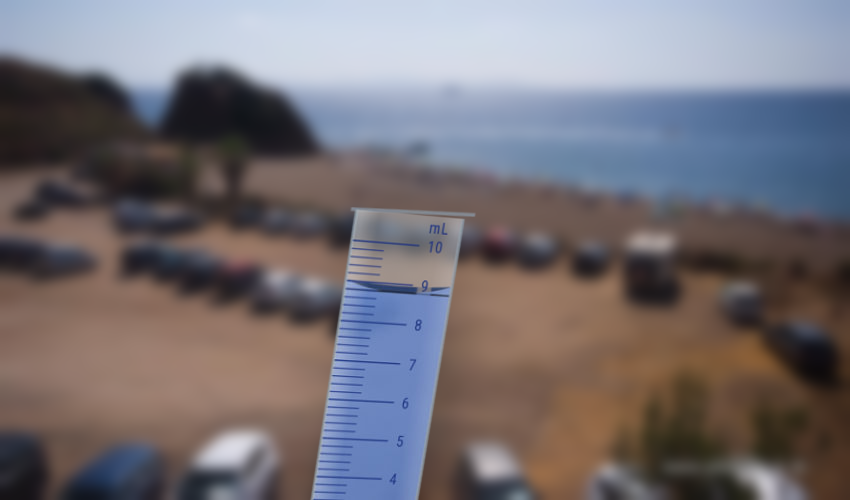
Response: 8.8
